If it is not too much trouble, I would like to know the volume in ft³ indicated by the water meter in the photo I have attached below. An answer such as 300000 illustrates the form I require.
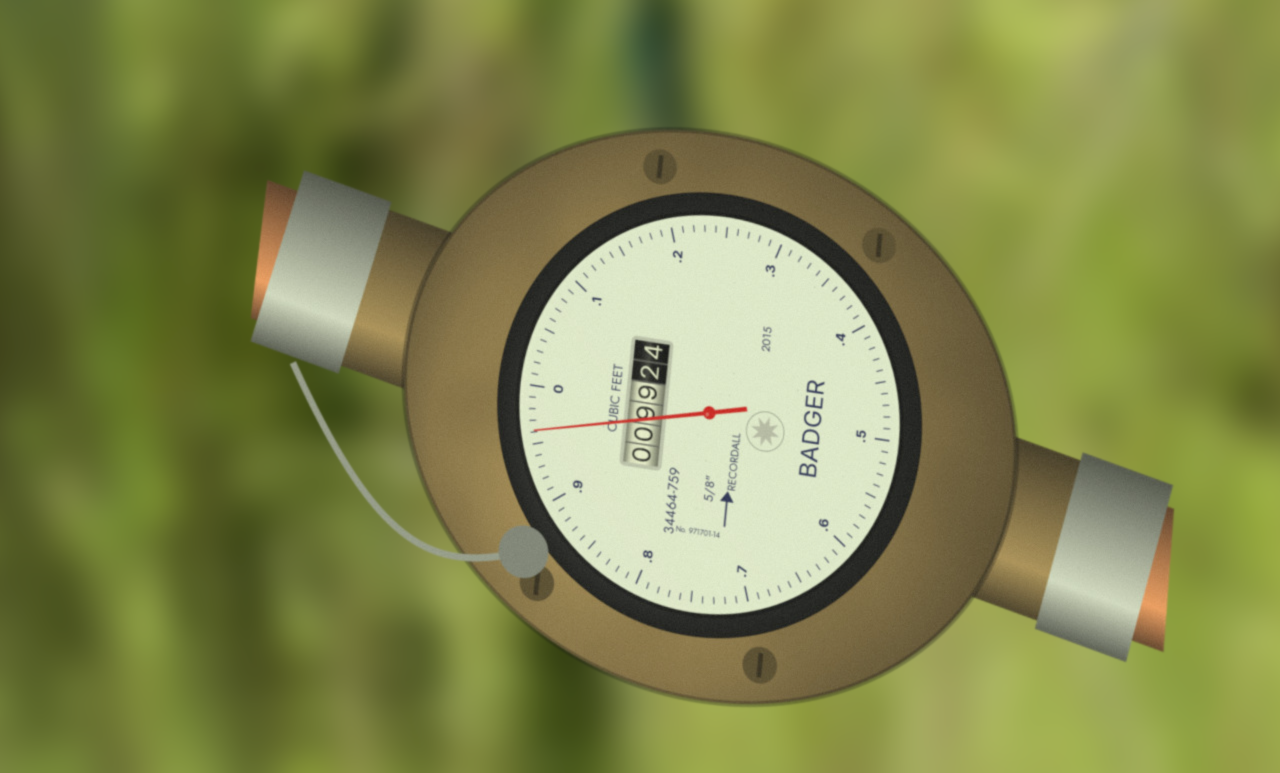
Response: 9923.96
